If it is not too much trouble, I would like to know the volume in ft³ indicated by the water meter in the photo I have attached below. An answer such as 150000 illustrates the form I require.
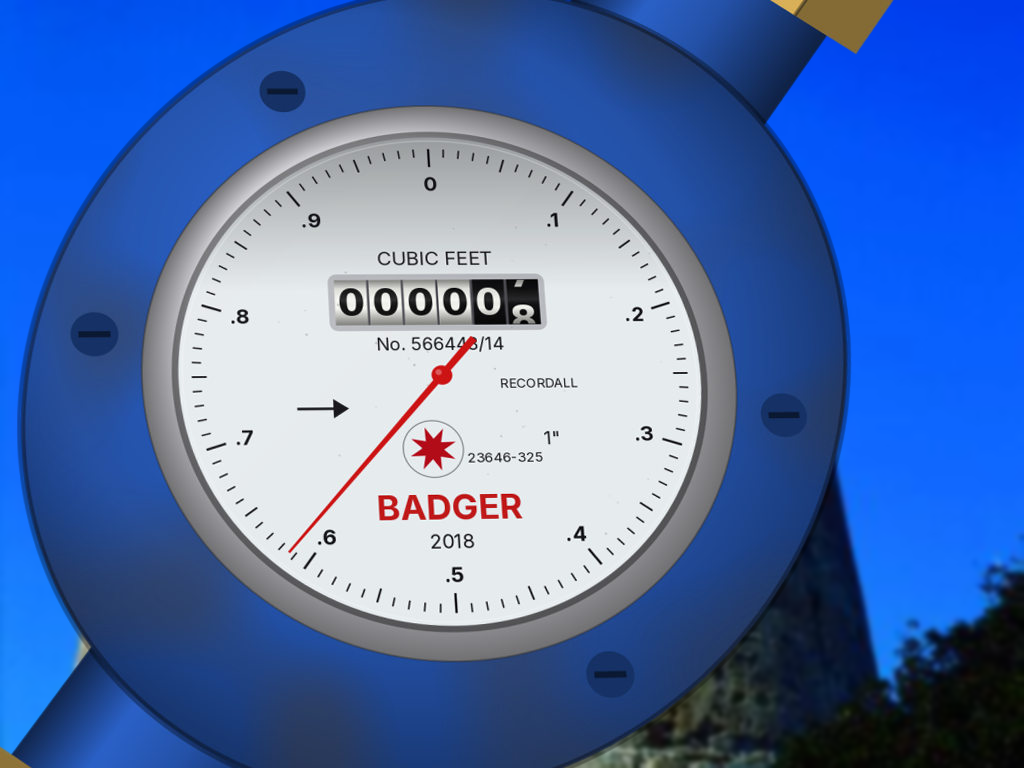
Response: 7.61
